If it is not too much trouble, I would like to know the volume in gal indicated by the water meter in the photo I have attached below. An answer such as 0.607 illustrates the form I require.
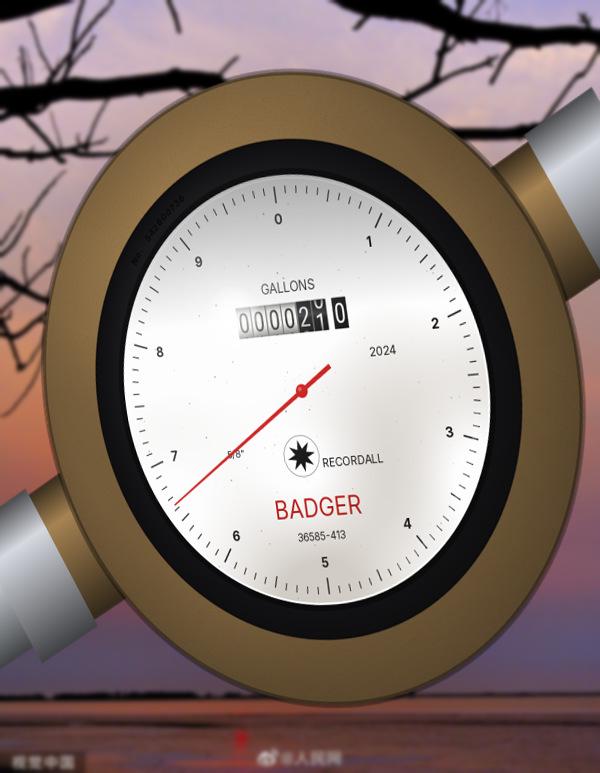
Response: 206.6
